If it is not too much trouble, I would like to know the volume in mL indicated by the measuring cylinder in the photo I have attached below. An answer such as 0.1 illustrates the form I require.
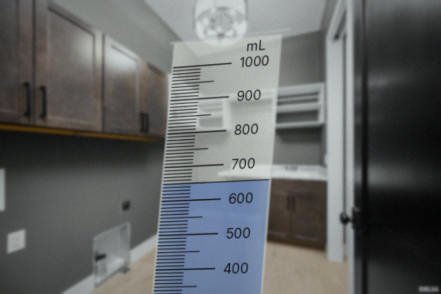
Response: 650
